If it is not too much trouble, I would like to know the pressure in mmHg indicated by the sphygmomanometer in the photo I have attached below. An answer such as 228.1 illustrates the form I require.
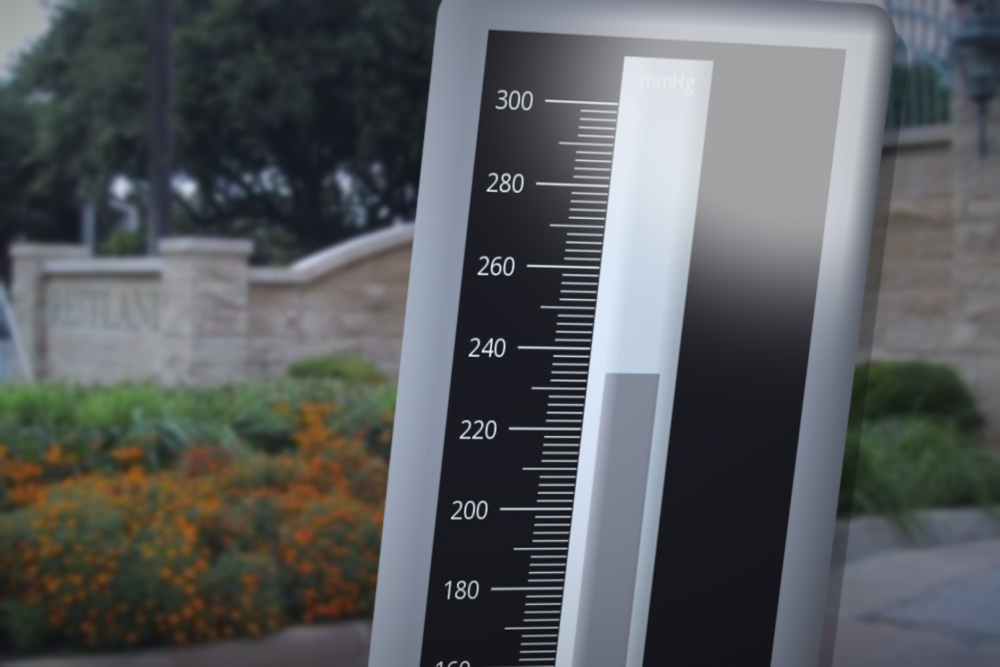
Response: 234
